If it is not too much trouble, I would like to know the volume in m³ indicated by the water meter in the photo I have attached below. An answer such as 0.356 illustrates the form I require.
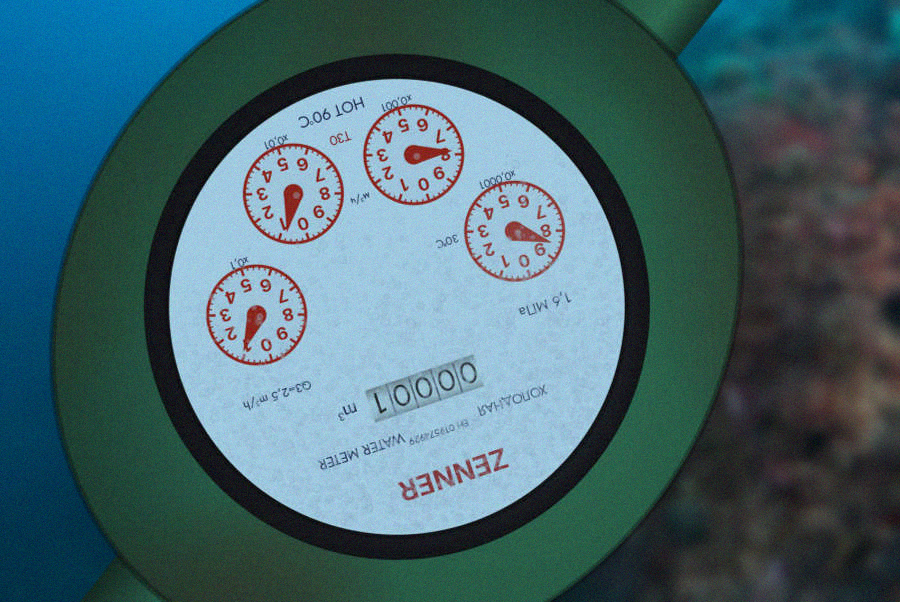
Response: 1.1078
